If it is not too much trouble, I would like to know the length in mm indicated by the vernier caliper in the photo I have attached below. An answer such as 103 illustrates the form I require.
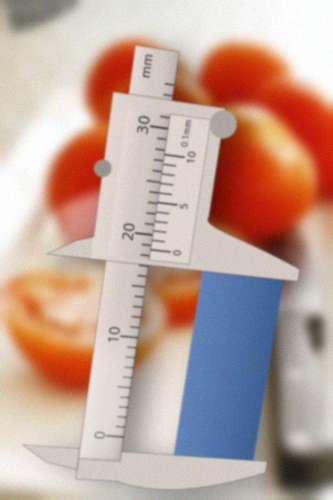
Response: 18.6
